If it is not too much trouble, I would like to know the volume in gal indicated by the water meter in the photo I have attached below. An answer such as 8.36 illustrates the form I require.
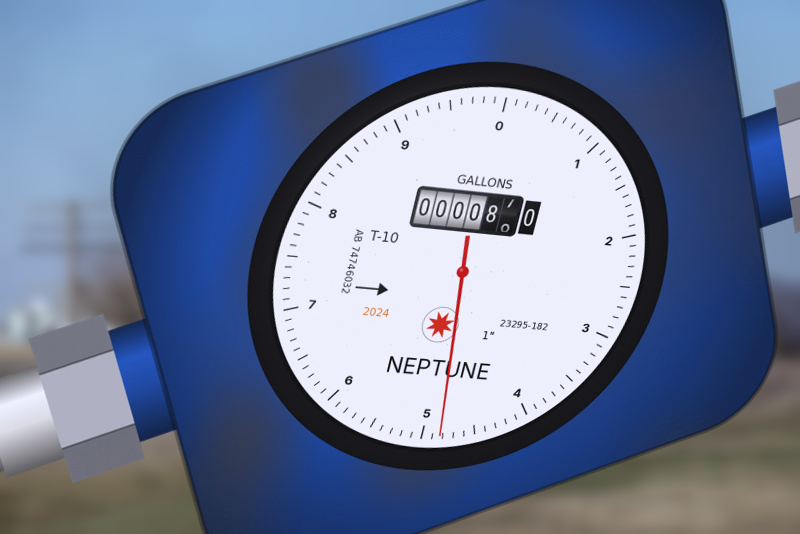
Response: 874.8
